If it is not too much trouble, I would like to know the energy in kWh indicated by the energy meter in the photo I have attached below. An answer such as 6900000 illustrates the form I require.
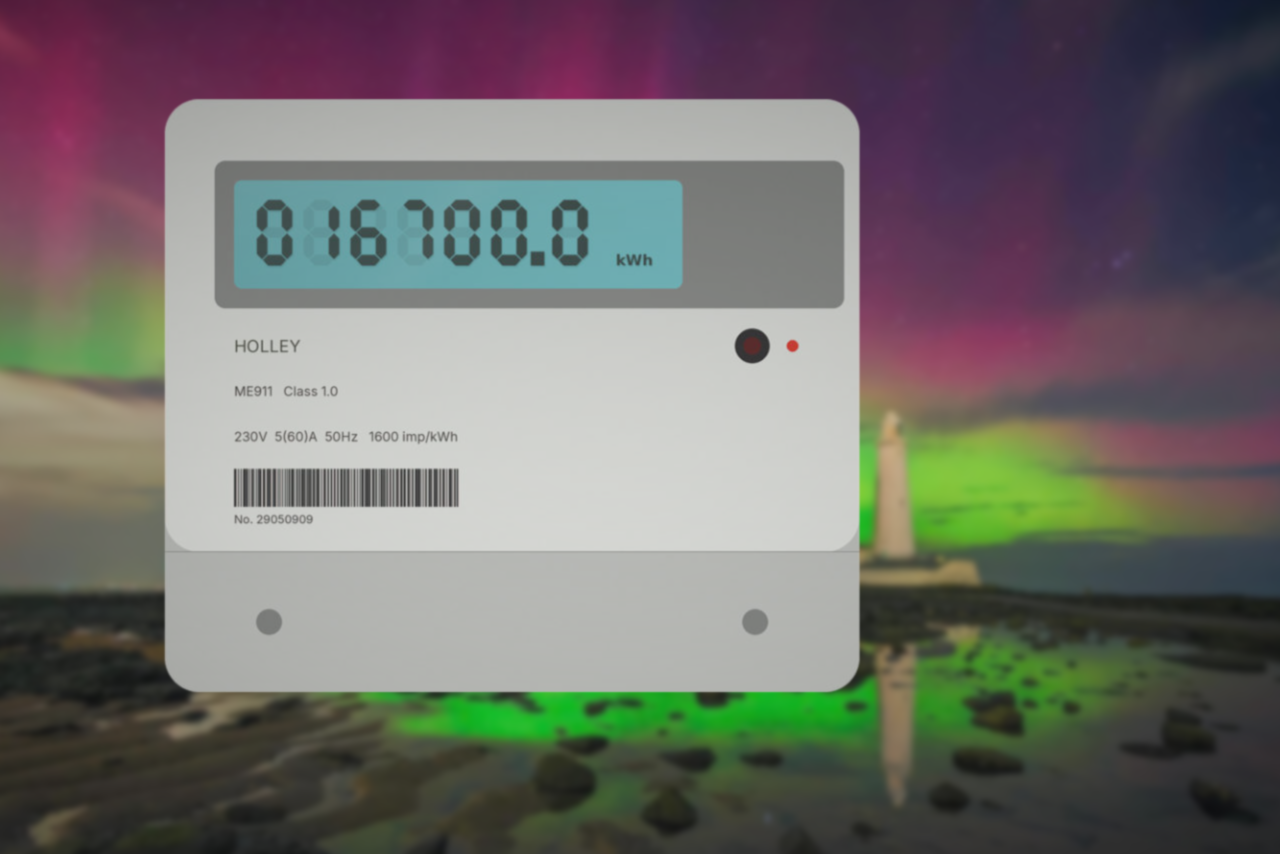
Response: 16700.0
